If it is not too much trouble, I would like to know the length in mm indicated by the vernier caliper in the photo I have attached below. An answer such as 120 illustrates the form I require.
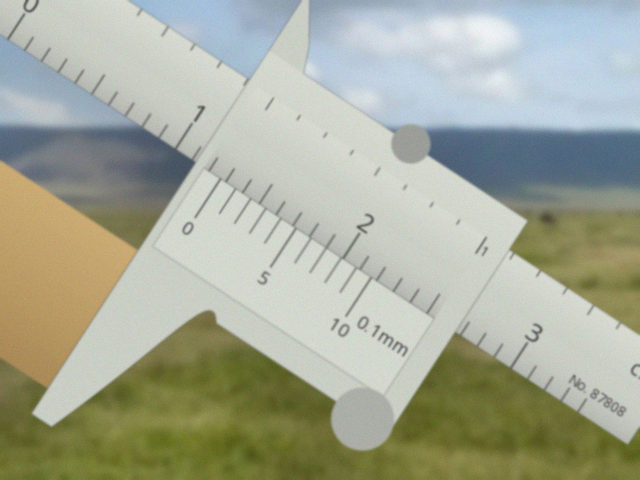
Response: 12.7
